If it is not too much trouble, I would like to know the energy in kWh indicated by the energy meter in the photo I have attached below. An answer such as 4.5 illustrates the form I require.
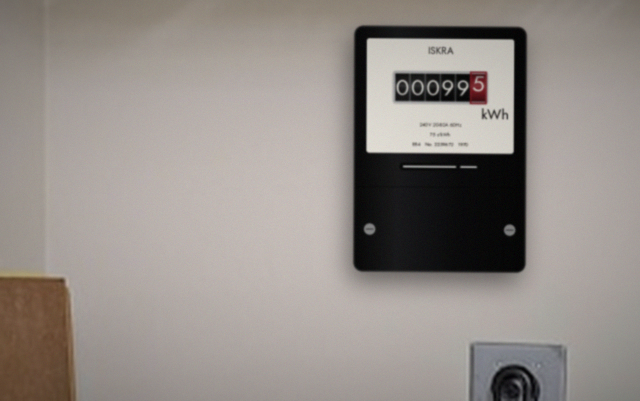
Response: 99.5
